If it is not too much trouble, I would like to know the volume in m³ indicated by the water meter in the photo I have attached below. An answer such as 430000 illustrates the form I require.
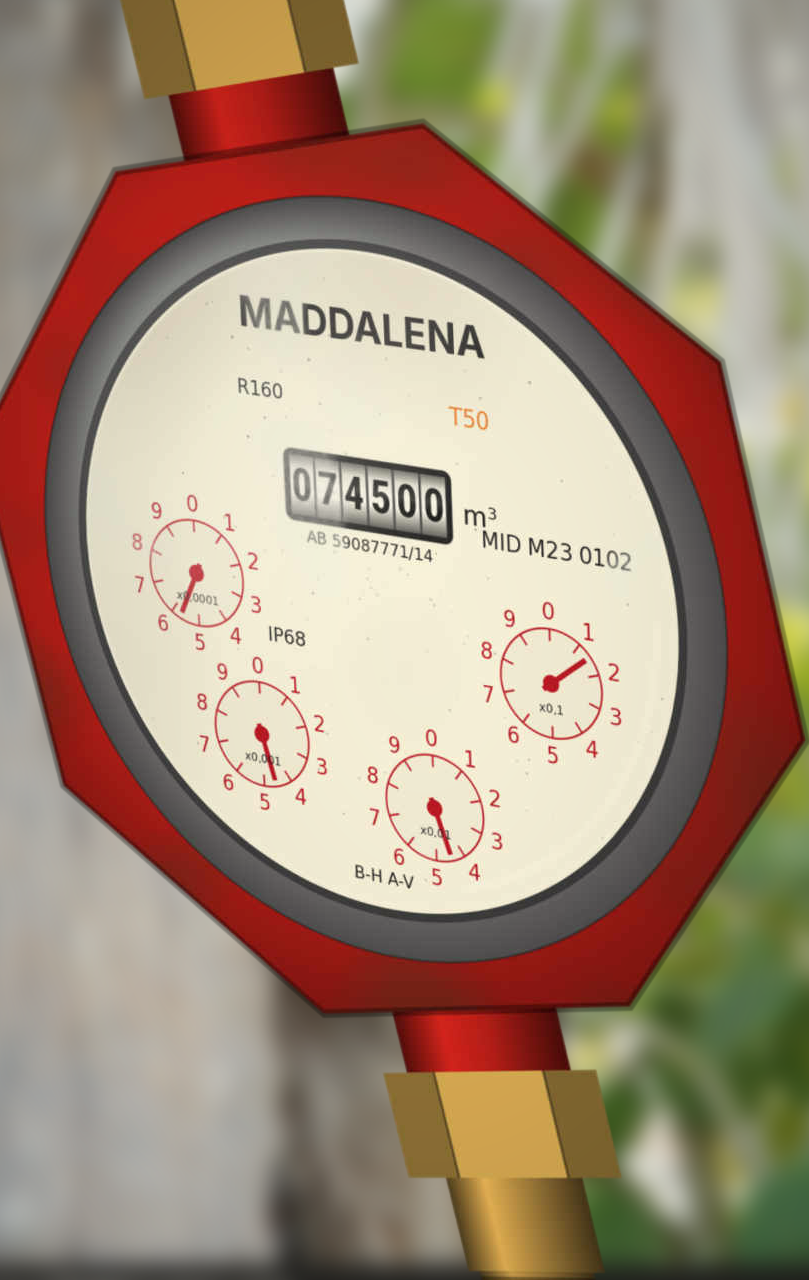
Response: 74500.1445
